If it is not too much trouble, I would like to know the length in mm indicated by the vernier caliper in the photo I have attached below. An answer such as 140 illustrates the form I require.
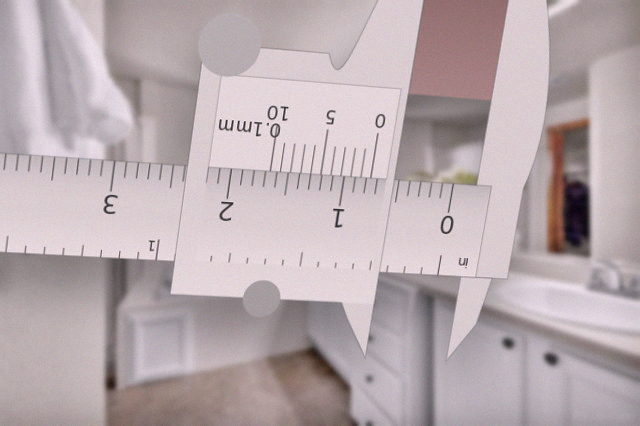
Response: 7.6
